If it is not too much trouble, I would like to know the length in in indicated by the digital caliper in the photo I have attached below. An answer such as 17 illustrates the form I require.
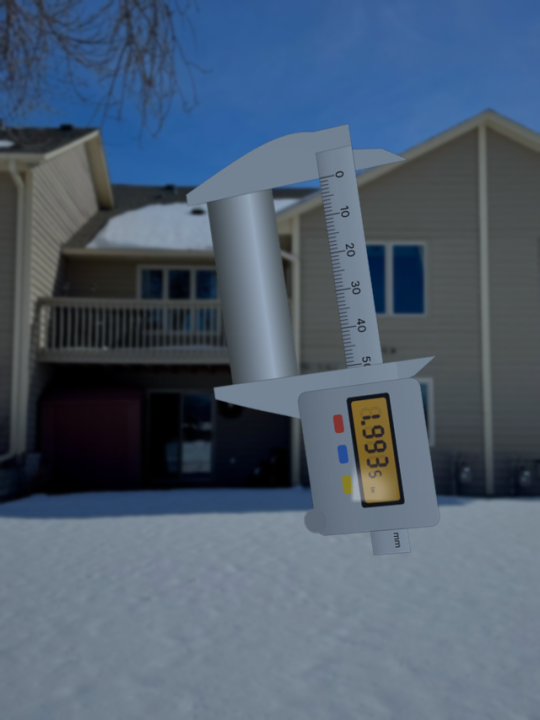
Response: 1.9935
